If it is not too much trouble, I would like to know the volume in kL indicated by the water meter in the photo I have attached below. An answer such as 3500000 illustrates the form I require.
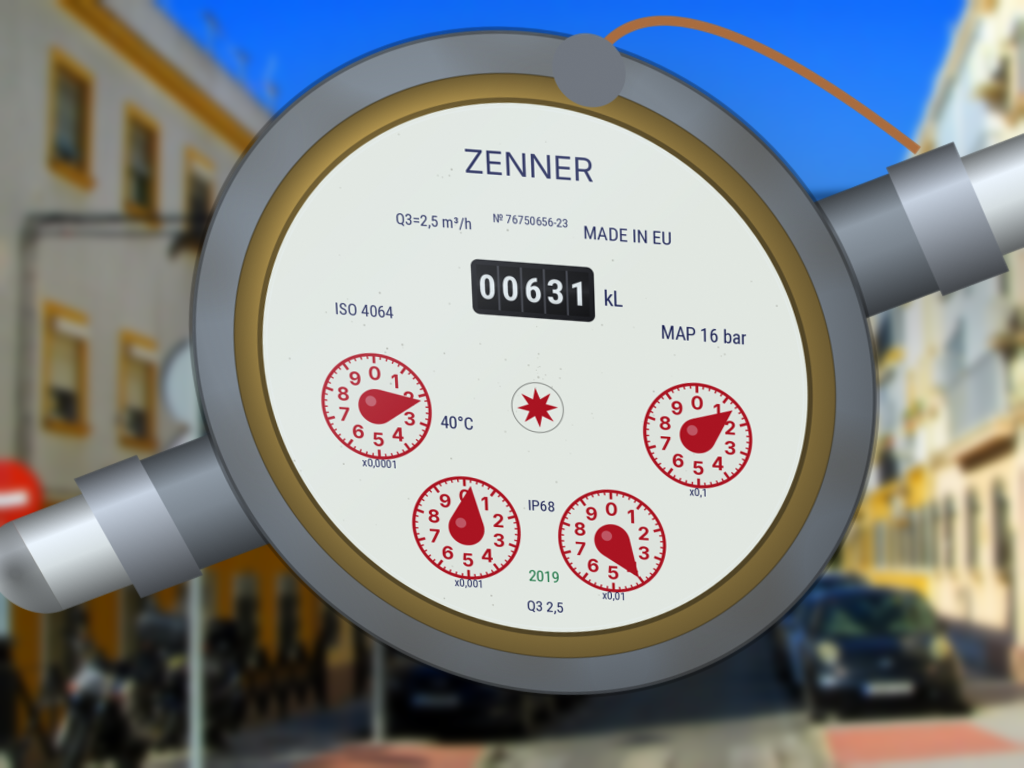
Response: 631.1402
